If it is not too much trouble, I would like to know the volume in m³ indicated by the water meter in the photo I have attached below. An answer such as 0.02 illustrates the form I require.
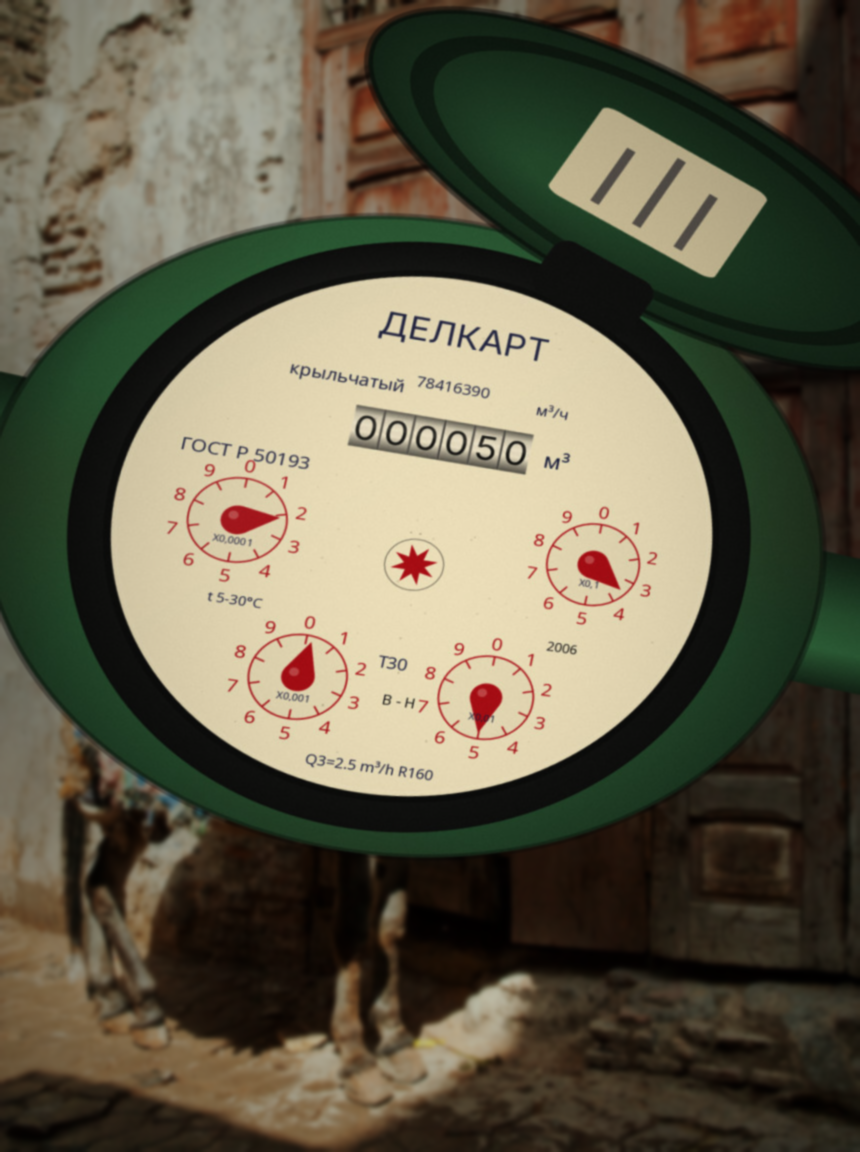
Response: 50.3502
